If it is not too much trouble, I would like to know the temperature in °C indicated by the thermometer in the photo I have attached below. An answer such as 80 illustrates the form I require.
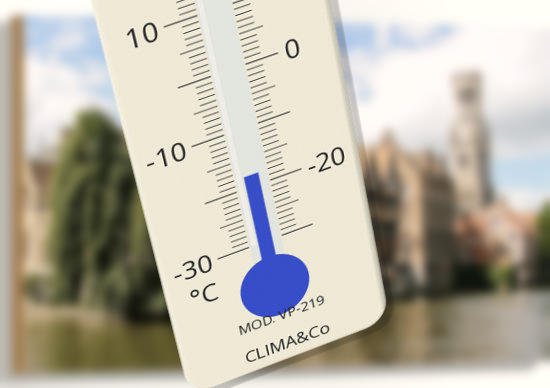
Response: -18
